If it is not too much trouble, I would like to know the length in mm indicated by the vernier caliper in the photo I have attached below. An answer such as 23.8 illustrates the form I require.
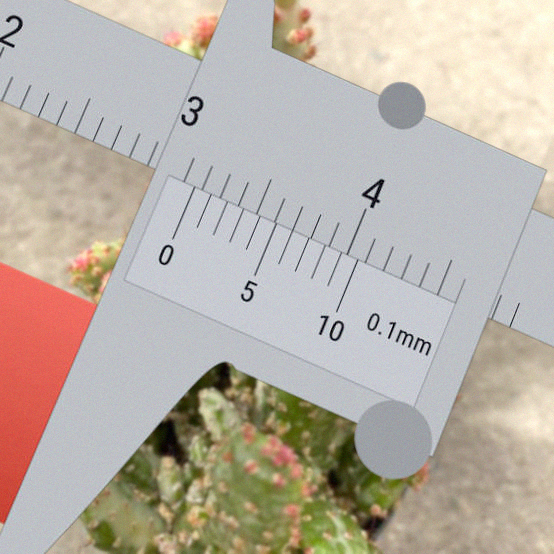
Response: 31.6
